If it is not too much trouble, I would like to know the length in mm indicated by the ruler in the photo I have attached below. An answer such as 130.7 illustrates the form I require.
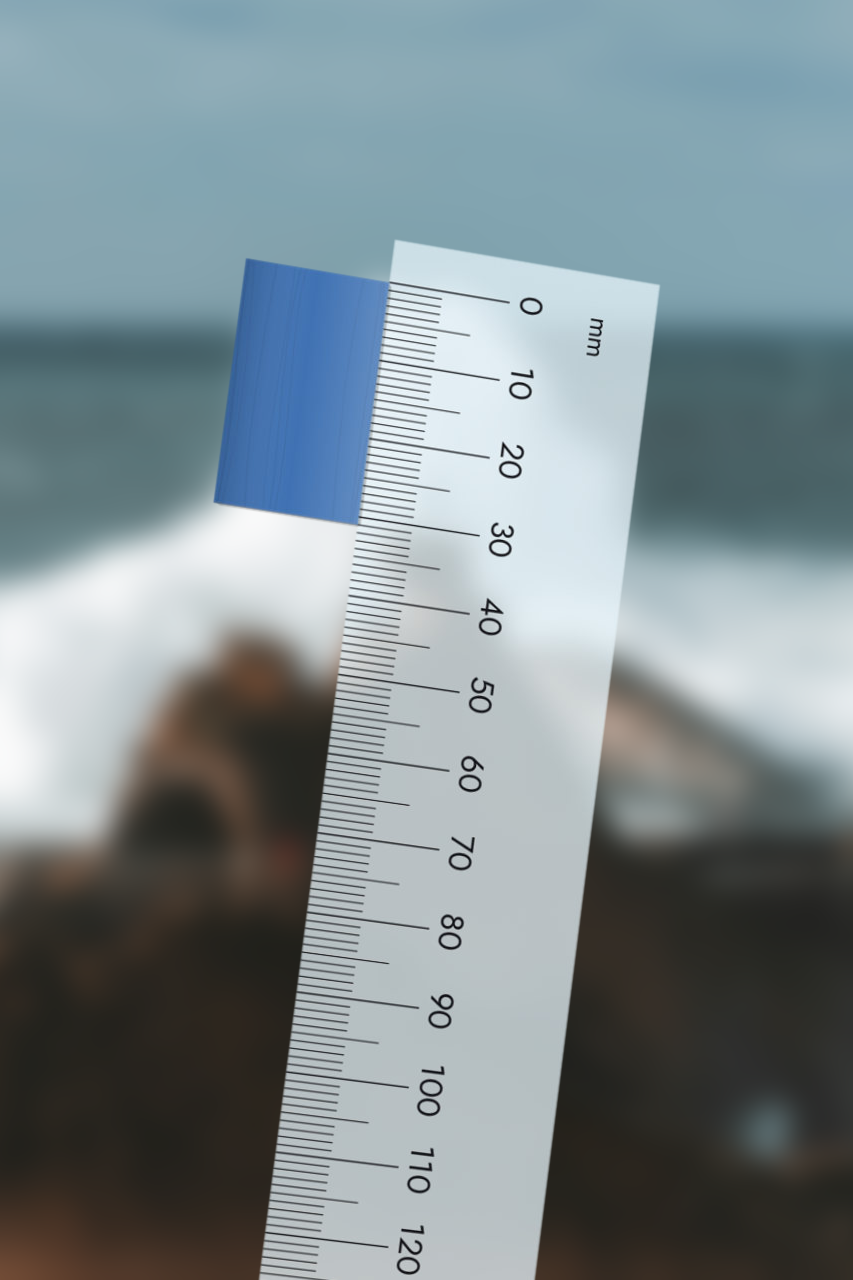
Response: 31
